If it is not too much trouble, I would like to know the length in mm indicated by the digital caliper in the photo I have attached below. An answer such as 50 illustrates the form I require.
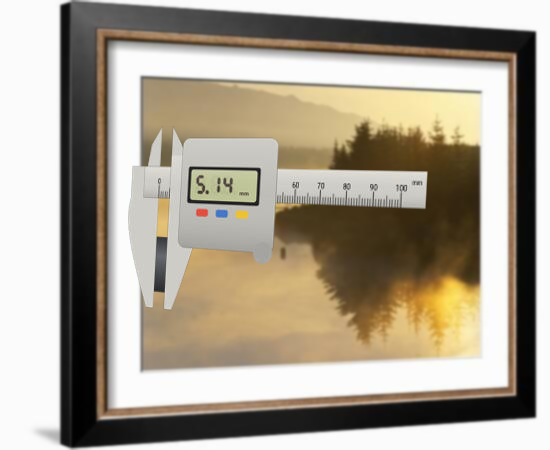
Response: 5.14
